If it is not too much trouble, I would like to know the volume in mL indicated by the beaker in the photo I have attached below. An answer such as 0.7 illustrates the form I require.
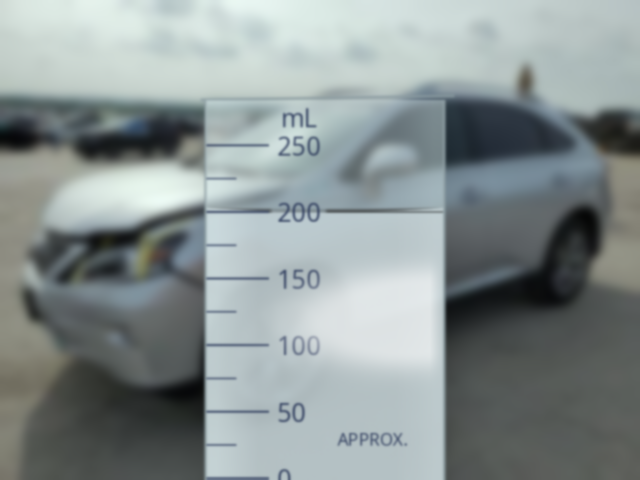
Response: 200
